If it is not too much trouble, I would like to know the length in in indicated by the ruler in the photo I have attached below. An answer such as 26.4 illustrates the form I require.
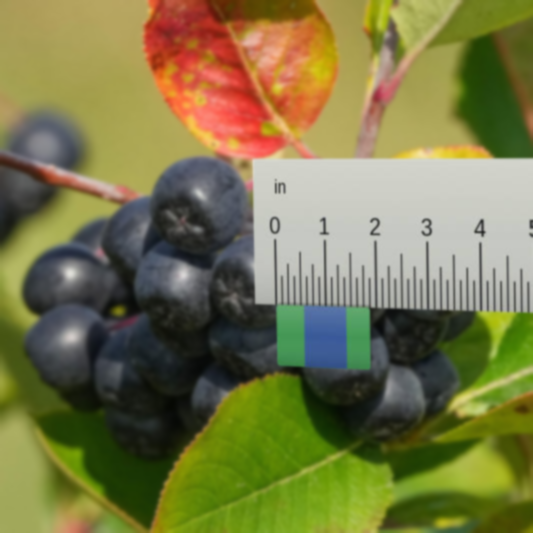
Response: 1.875
